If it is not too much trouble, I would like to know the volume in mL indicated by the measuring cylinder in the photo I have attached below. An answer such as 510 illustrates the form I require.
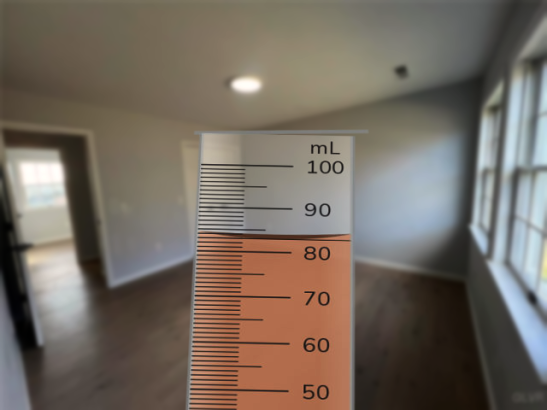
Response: 83
